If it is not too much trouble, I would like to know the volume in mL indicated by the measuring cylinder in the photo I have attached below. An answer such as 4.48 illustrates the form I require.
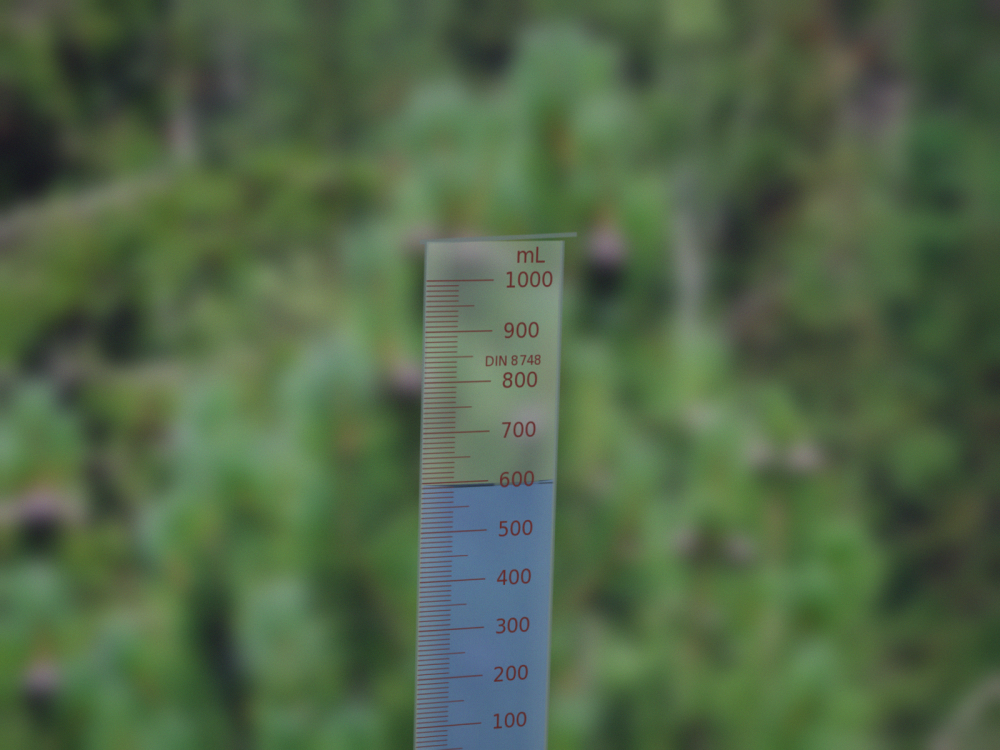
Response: 590
